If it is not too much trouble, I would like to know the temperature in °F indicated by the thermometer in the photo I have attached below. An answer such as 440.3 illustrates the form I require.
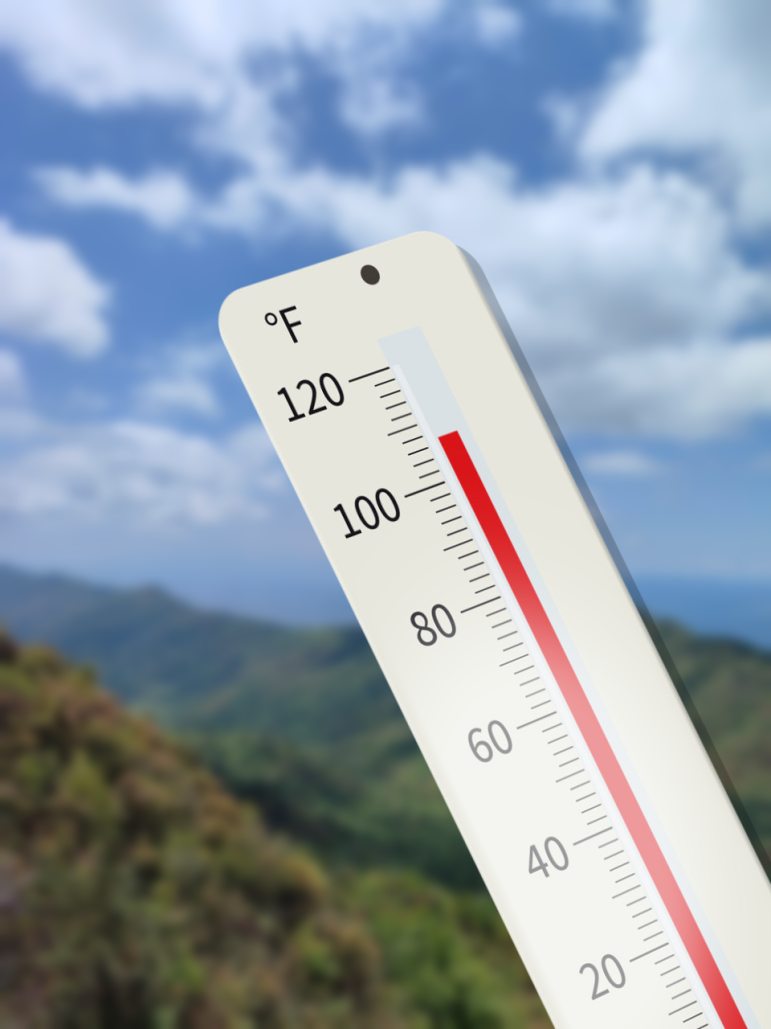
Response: 107
